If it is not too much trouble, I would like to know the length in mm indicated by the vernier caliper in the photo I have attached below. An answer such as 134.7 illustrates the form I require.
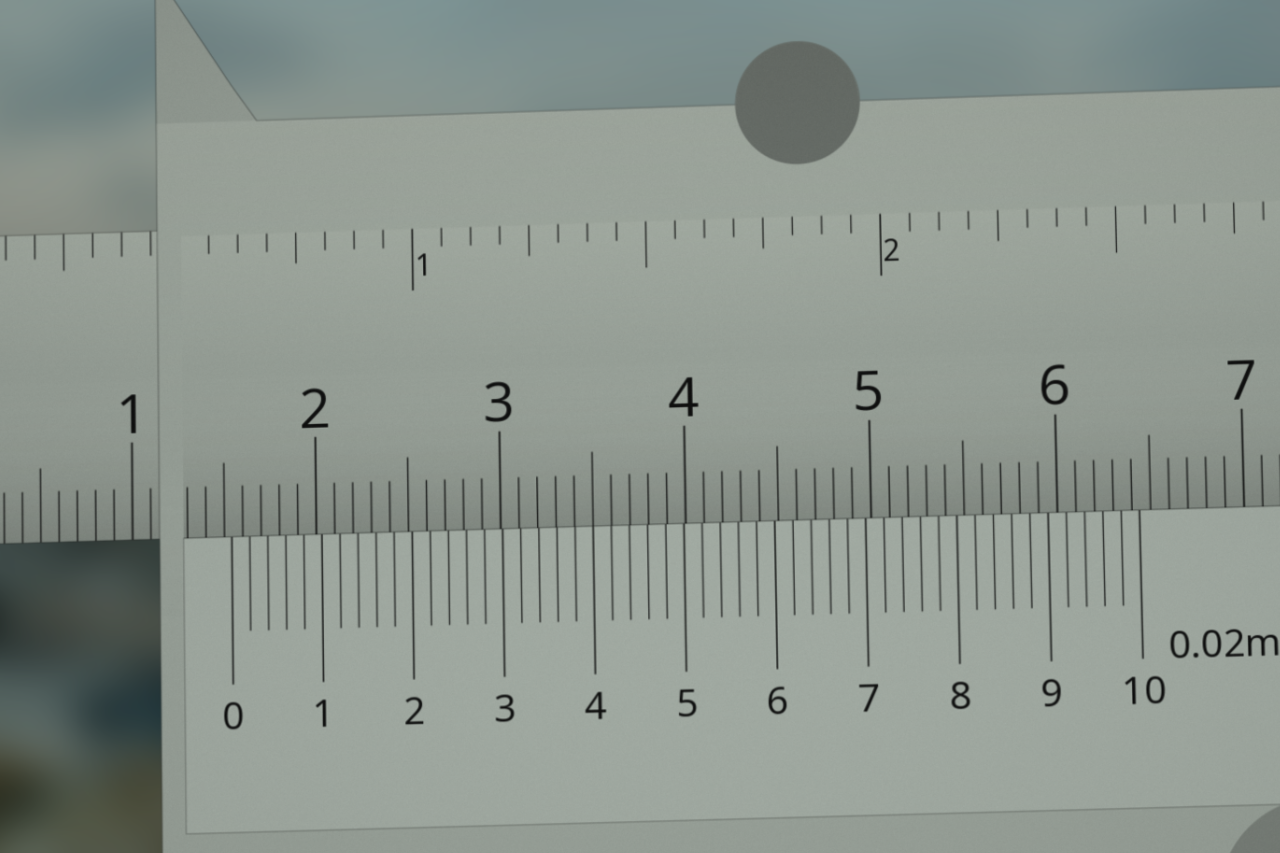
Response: 15.4
